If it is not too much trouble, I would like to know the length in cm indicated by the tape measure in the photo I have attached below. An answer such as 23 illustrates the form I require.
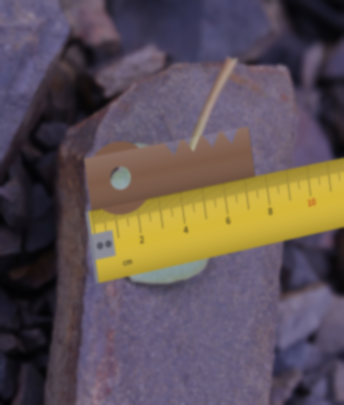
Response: 7.5
